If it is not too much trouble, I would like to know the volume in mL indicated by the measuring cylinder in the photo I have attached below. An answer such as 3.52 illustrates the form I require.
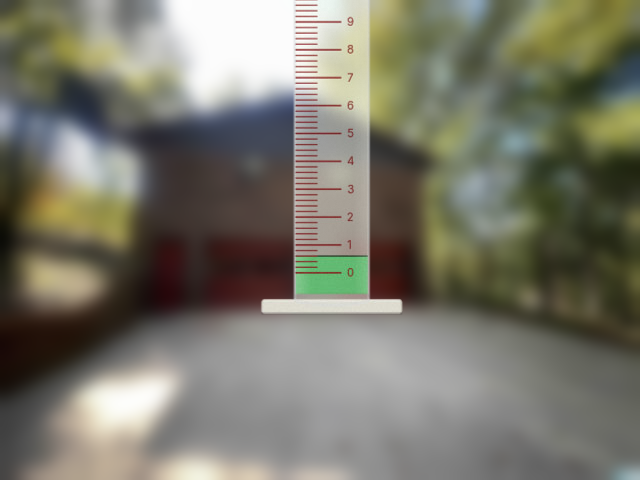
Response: 0.6
